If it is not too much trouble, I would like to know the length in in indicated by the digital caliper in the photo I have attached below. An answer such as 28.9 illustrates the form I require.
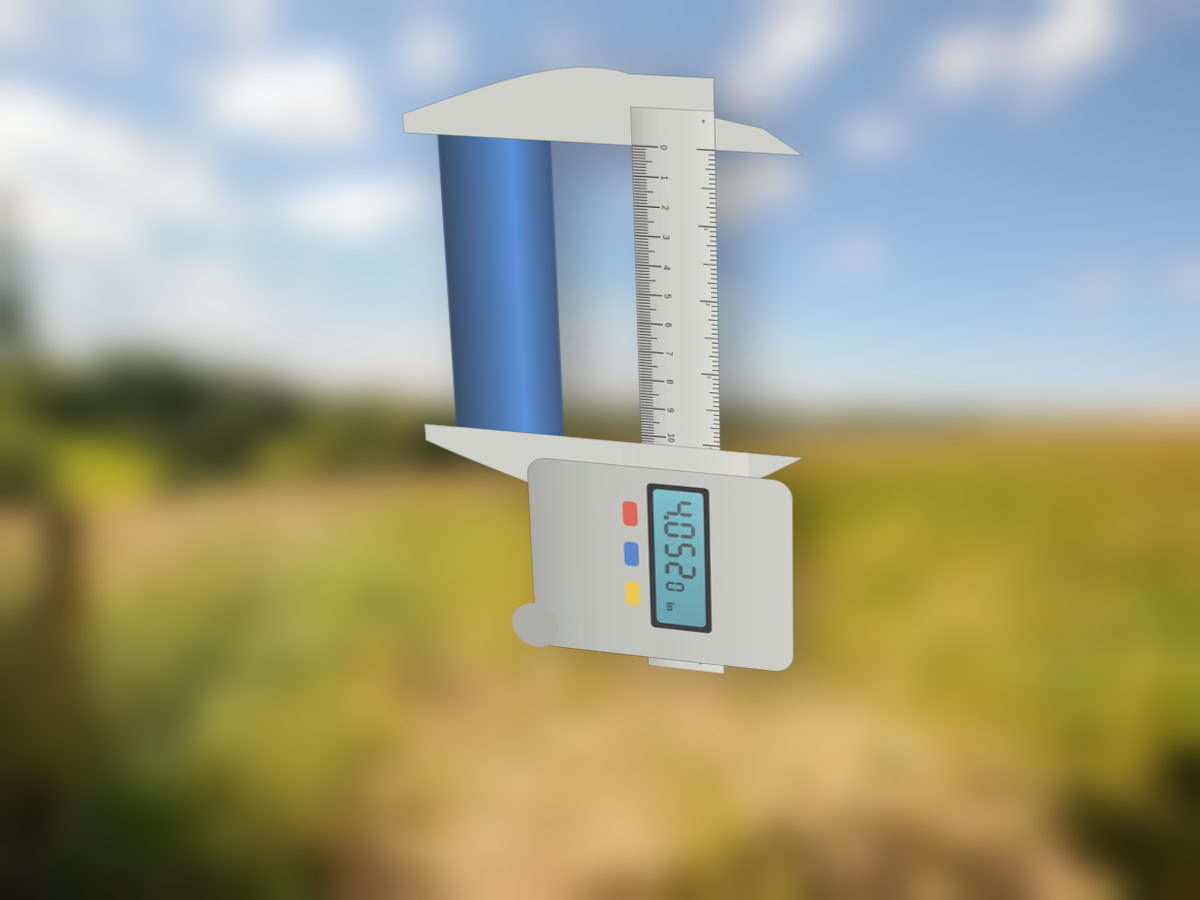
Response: 4.0520
